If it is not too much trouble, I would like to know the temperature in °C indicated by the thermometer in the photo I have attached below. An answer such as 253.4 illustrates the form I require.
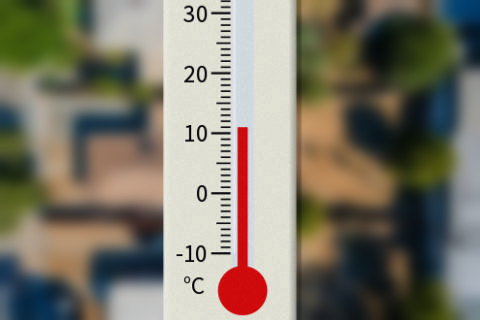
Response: 11
